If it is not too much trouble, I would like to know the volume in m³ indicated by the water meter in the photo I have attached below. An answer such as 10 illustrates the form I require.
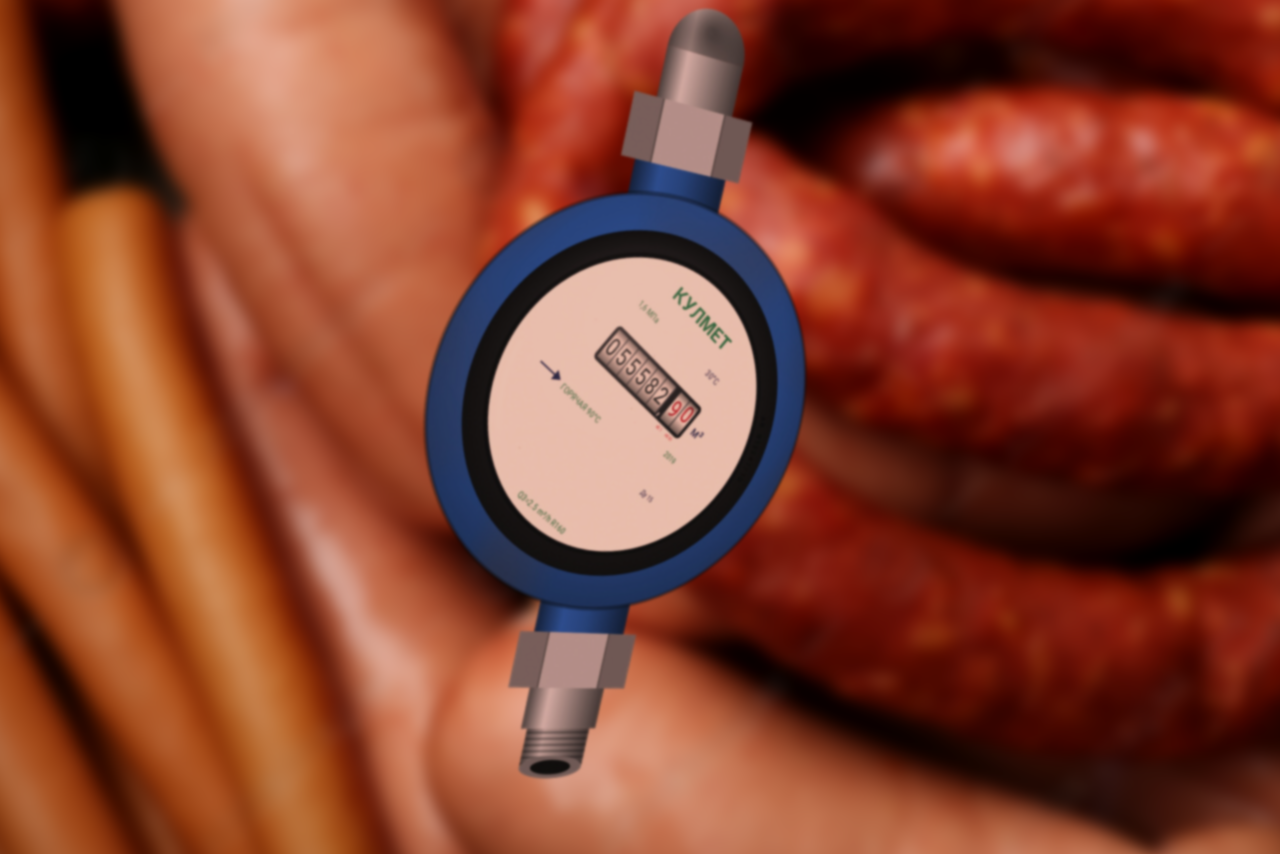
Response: 55582.90
